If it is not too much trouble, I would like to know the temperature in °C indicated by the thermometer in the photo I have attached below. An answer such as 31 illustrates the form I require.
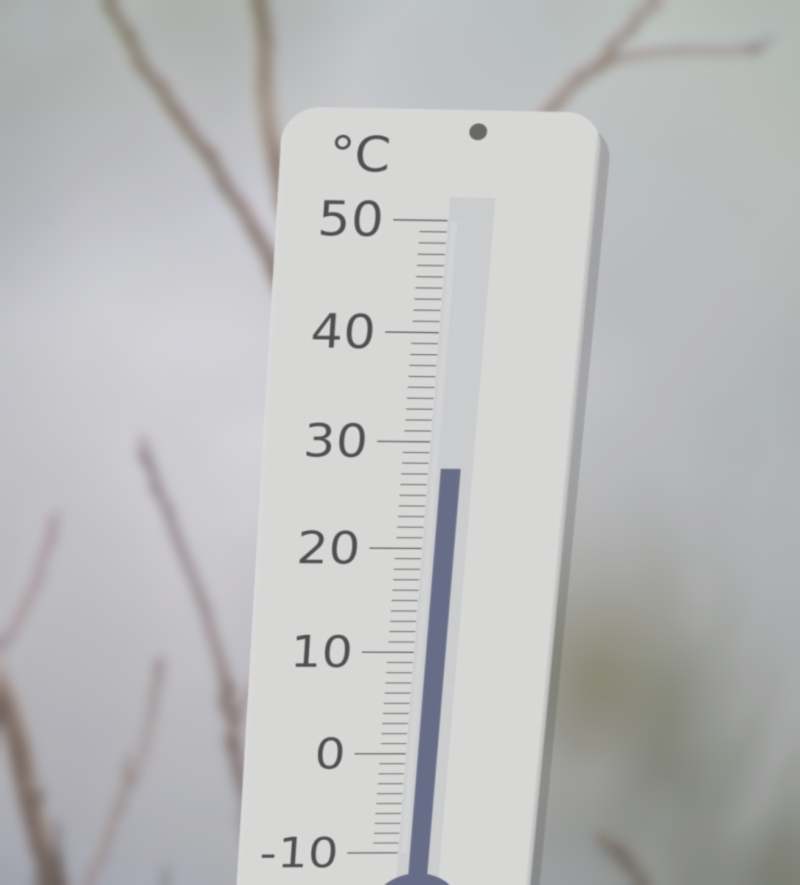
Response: 27.5
